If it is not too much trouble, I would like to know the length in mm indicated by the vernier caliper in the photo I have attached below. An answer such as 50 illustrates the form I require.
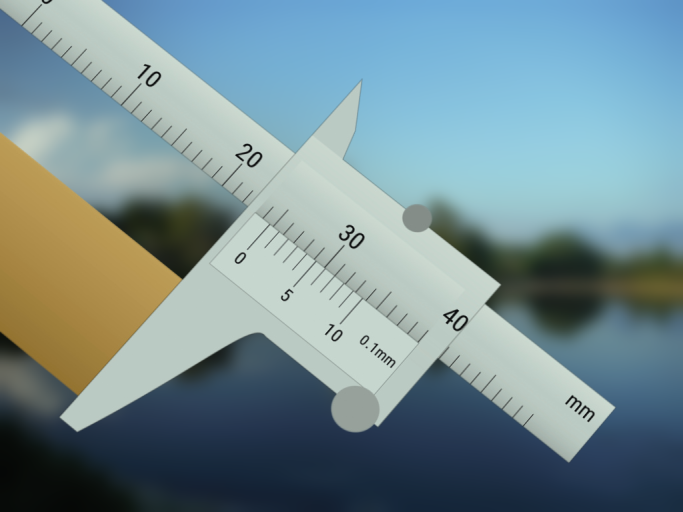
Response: 24.7
